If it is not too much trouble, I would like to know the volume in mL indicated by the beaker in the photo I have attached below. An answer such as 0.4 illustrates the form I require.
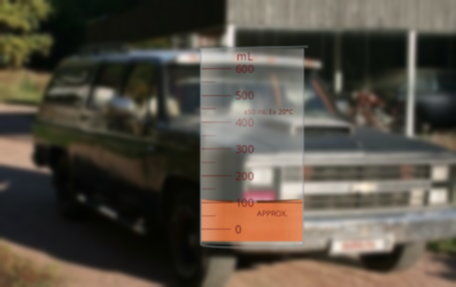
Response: 100
